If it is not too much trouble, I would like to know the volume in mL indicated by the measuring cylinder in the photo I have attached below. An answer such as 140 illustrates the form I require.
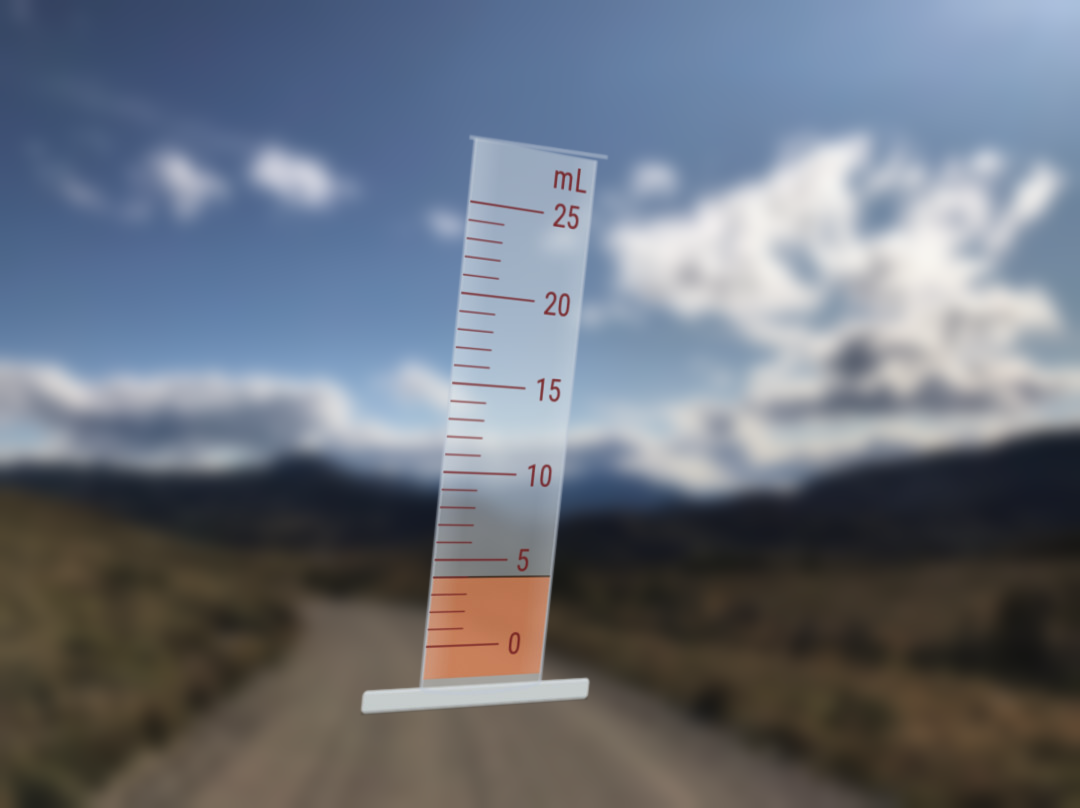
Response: 4
